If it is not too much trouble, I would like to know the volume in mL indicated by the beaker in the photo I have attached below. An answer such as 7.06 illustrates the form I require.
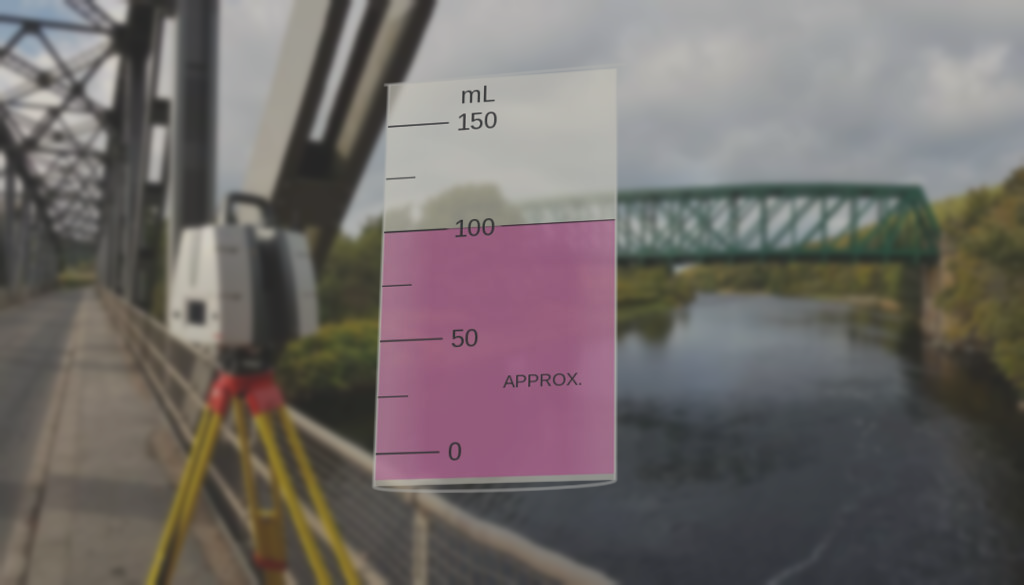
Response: 100
